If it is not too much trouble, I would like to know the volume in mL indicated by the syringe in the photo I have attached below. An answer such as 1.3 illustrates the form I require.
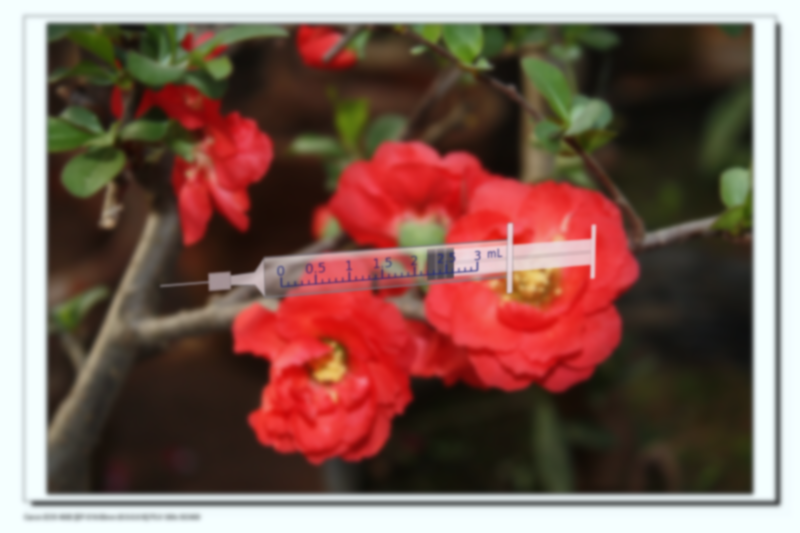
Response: 2.2
